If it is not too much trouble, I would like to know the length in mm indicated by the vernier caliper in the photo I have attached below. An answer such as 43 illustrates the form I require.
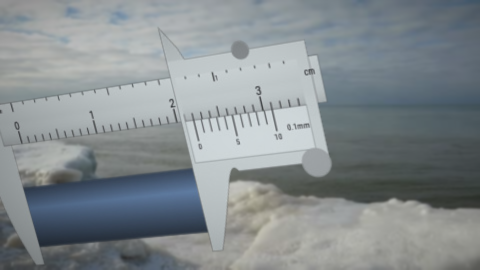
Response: 22.0
